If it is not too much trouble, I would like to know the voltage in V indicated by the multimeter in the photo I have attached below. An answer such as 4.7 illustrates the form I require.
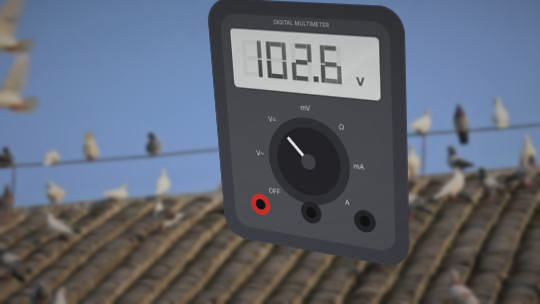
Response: 102.6
